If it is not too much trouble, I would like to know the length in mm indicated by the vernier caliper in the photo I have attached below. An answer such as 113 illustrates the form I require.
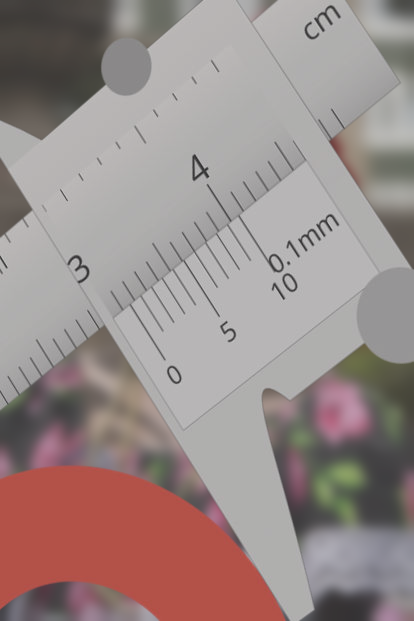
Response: 31.6
